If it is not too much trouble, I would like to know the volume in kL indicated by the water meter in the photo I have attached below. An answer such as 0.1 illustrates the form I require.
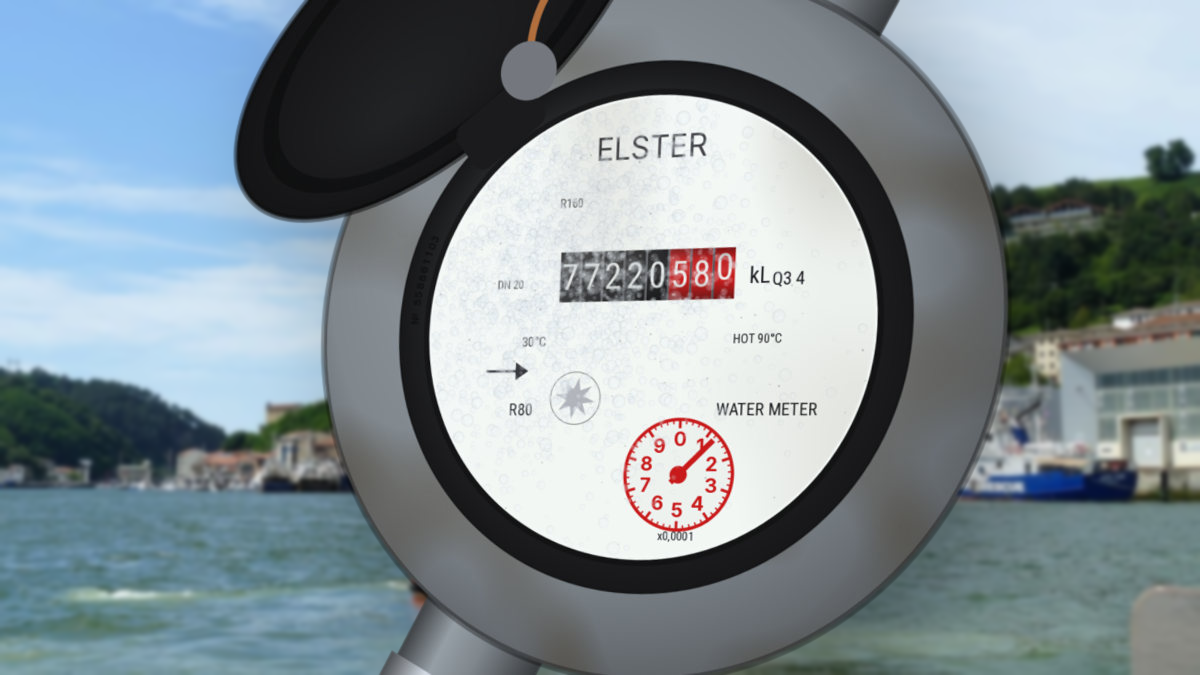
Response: 77220.5801
